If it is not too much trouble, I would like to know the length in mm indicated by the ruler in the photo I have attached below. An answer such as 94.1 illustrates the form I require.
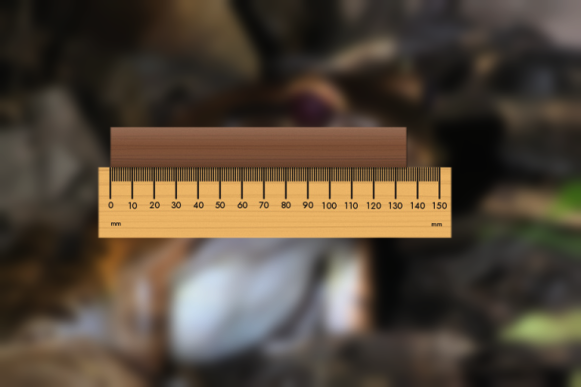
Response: 135
